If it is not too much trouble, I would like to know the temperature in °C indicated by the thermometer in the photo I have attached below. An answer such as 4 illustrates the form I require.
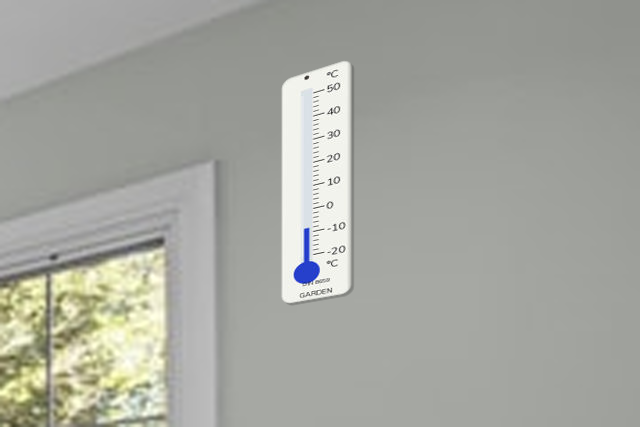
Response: -8
